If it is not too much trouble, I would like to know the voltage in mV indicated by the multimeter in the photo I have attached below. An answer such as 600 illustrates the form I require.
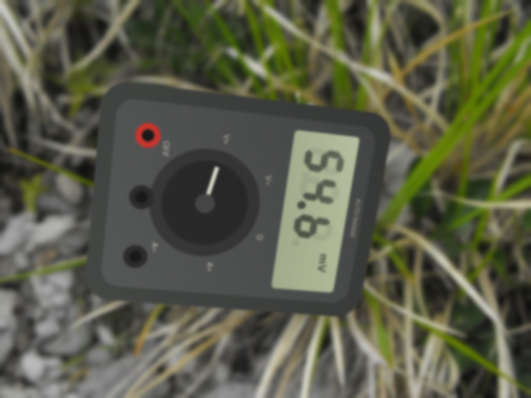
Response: 54.6
